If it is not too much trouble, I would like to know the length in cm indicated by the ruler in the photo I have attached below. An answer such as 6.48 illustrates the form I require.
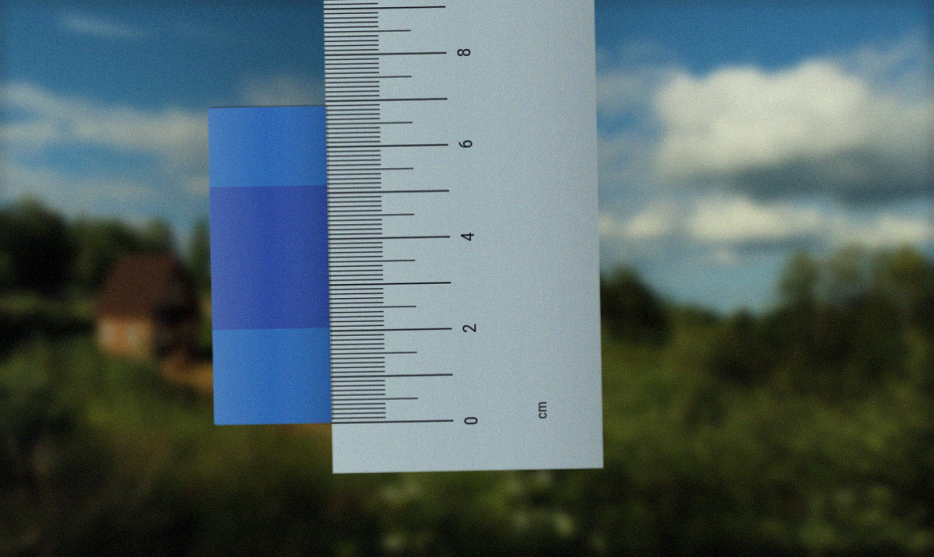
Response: 6.9
